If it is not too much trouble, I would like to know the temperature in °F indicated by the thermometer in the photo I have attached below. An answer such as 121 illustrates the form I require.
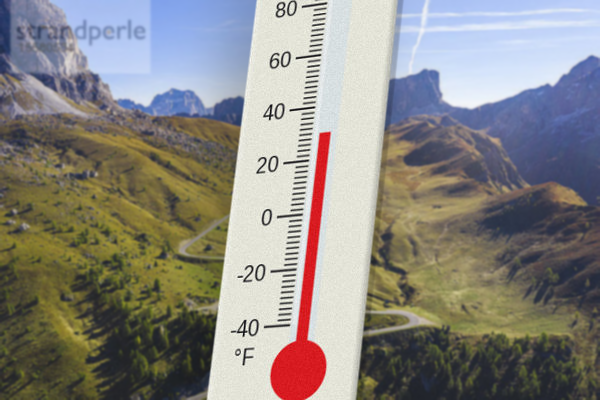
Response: 30
